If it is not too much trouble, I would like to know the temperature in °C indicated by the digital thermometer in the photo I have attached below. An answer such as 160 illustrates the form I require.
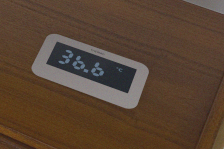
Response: 36.6
